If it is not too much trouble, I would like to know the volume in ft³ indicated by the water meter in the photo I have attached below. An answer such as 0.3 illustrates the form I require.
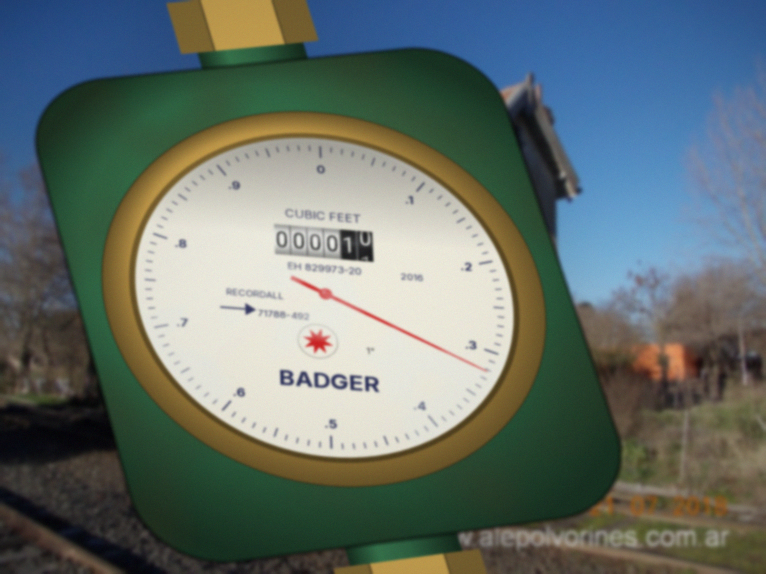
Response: 10.32
